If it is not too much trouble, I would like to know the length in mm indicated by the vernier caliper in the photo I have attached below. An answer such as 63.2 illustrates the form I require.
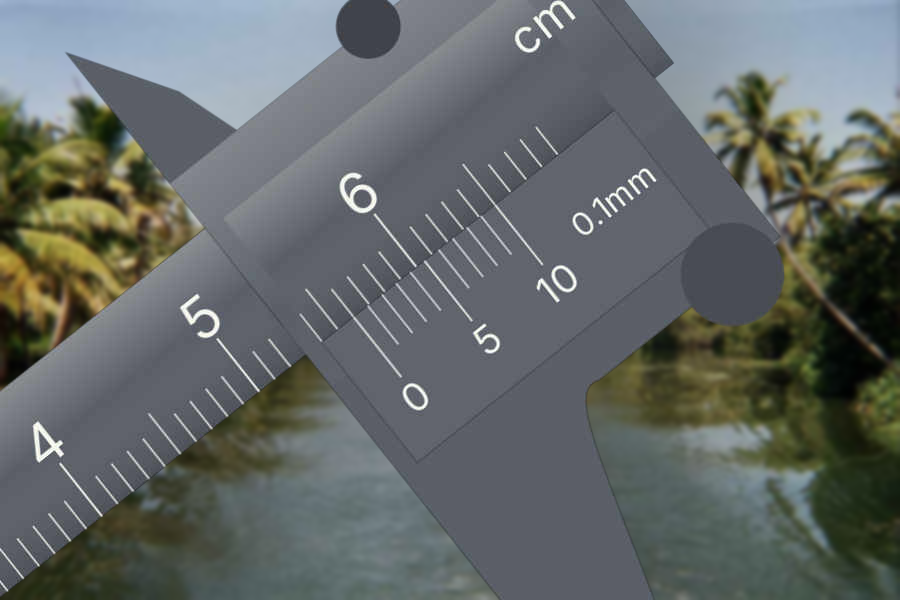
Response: 56.0
